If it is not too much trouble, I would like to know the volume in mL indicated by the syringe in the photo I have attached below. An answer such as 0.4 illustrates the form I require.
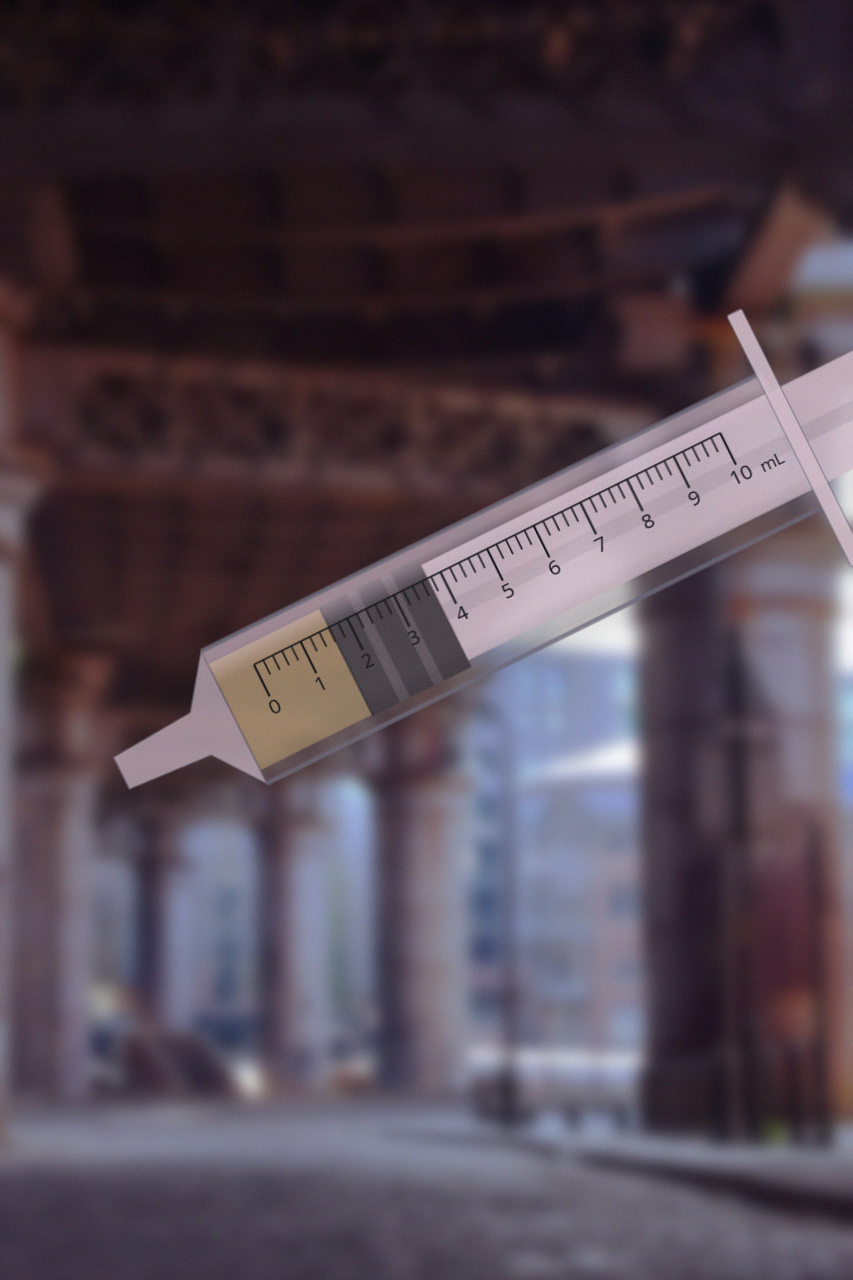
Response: 1.6
